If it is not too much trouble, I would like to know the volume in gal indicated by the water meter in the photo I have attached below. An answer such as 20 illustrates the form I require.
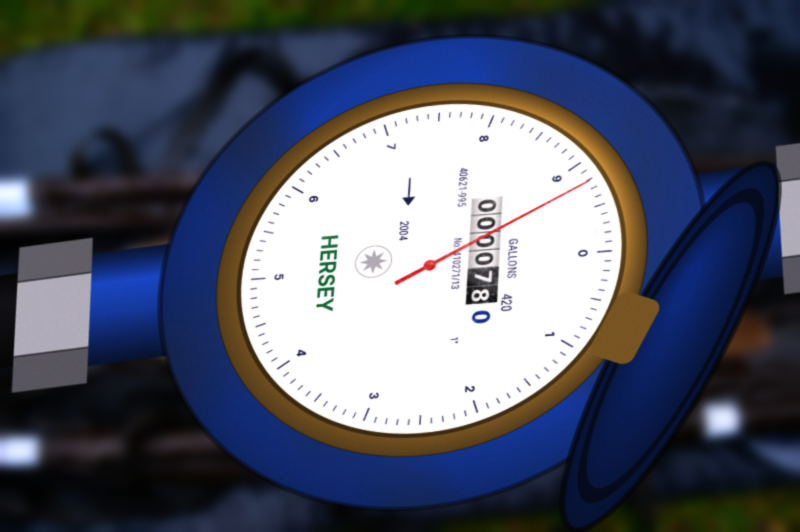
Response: 779.2
